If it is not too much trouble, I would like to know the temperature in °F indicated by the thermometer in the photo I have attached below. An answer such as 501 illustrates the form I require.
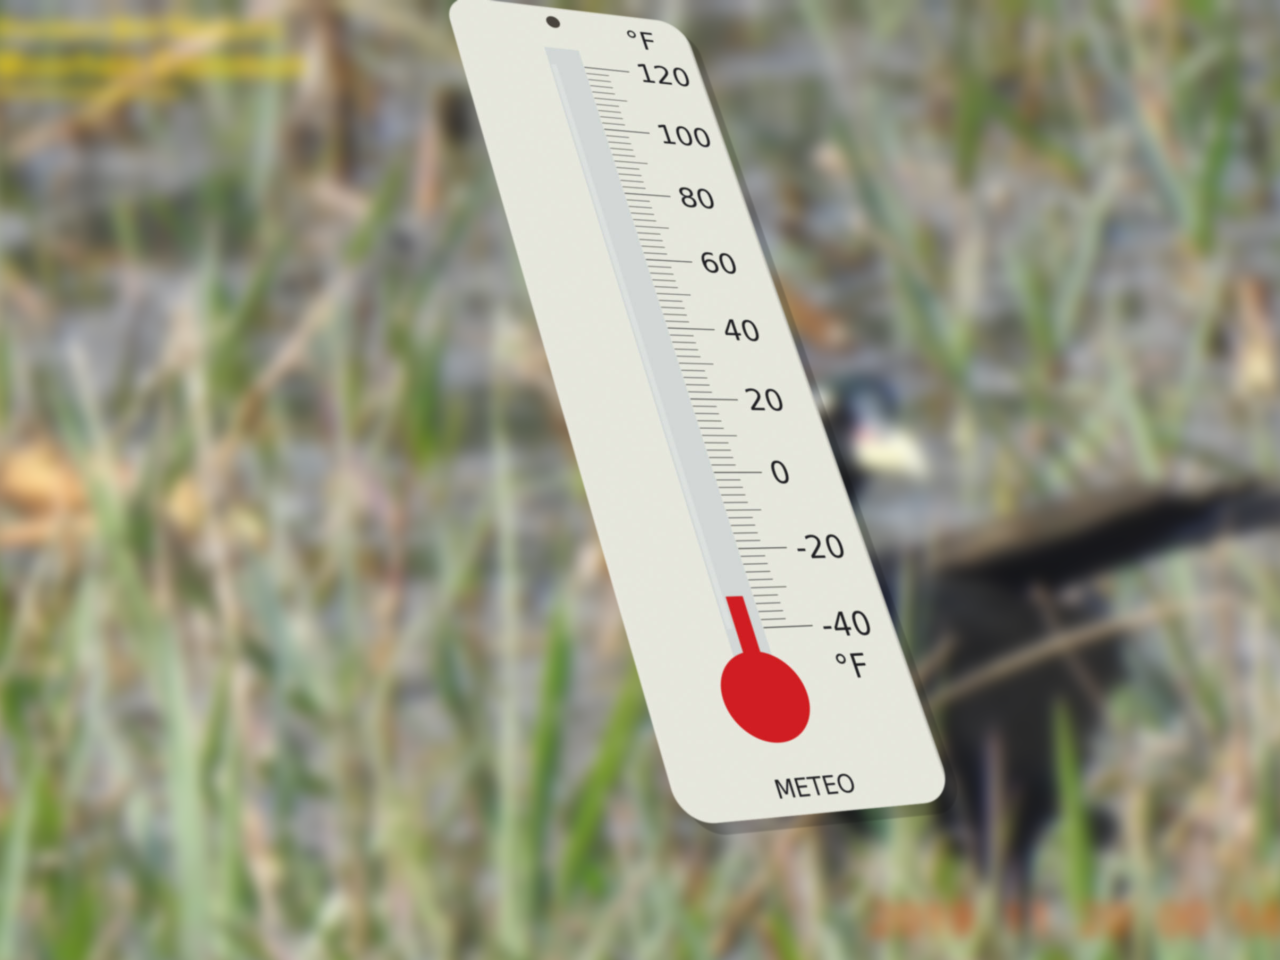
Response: -32
